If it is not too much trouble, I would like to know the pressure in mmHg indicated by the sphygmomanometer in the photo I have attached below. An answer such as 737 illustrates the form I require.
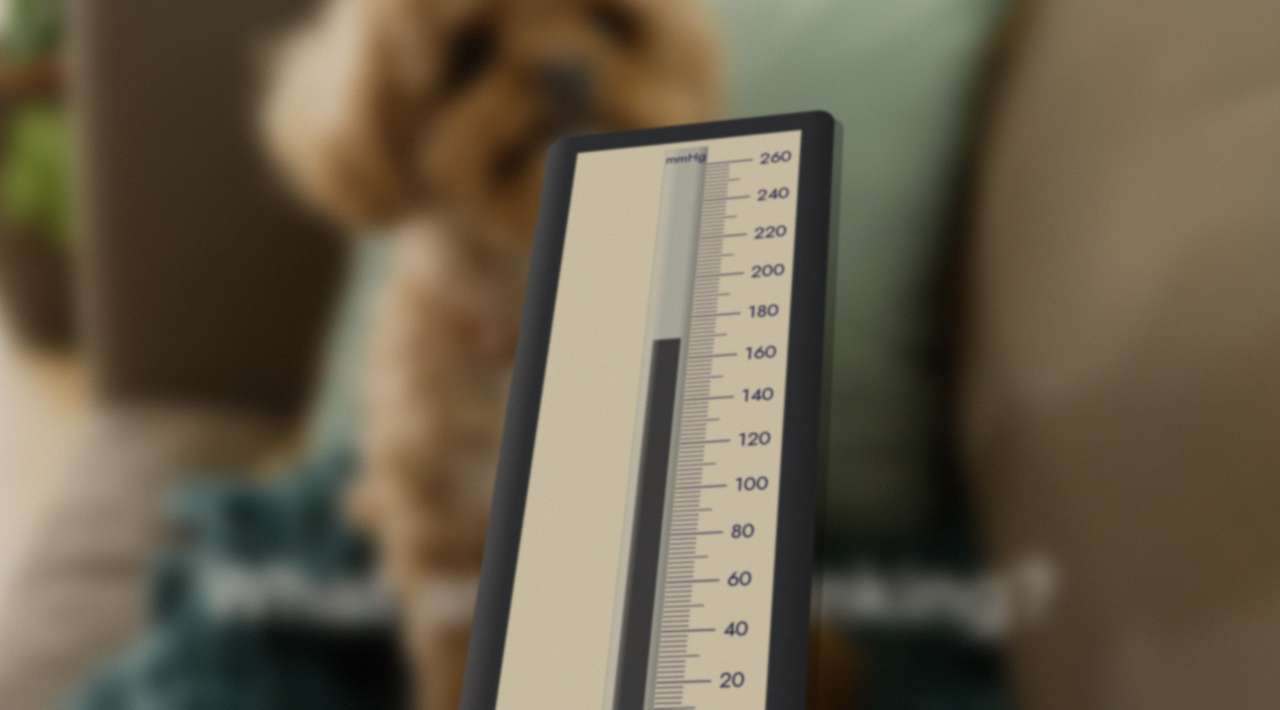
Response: 170
